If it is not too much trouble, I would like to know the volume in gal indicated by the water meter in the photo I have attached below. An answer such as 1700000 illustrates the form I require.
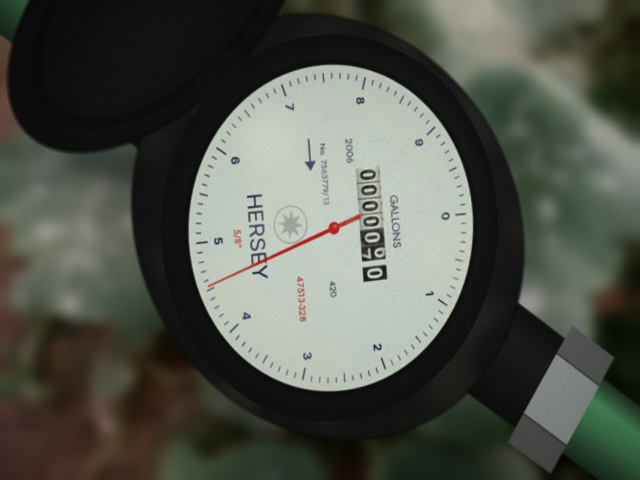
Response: 64.5
